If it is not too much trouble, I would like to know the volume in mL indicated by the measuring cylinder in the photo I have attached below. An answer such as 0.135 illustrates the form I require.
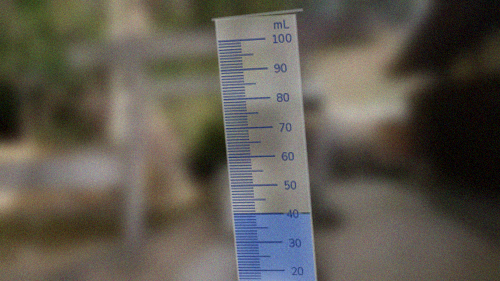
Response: 40
